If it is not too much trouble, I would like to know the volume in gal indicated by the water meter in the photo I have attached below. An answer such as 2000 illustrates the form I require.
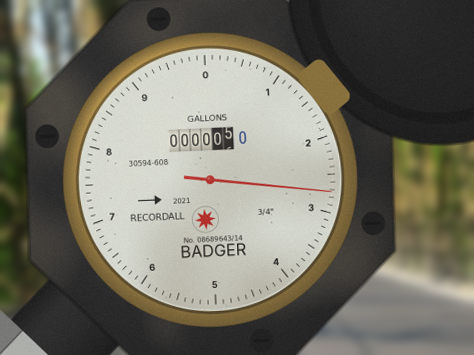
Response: 52.7
